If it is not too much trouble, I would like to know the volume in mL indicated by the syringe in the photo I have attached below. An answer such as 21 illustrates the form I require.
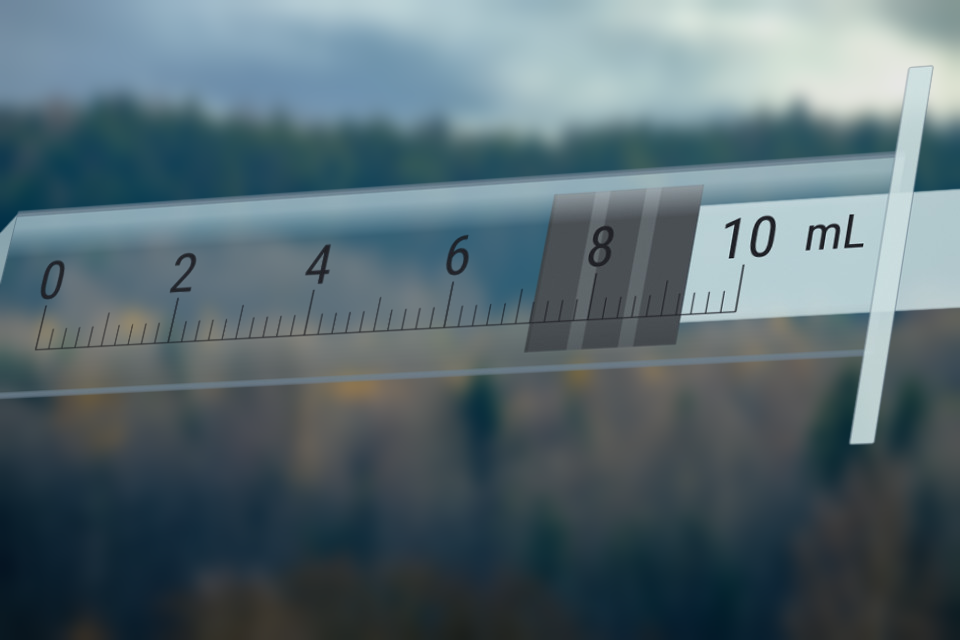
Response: 7.2
